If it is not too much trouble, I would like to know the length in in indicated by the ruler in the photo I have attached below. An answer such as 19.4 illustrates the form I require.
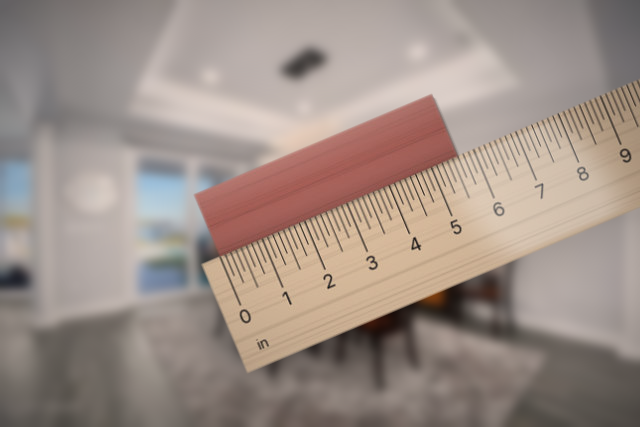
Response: 5.625
